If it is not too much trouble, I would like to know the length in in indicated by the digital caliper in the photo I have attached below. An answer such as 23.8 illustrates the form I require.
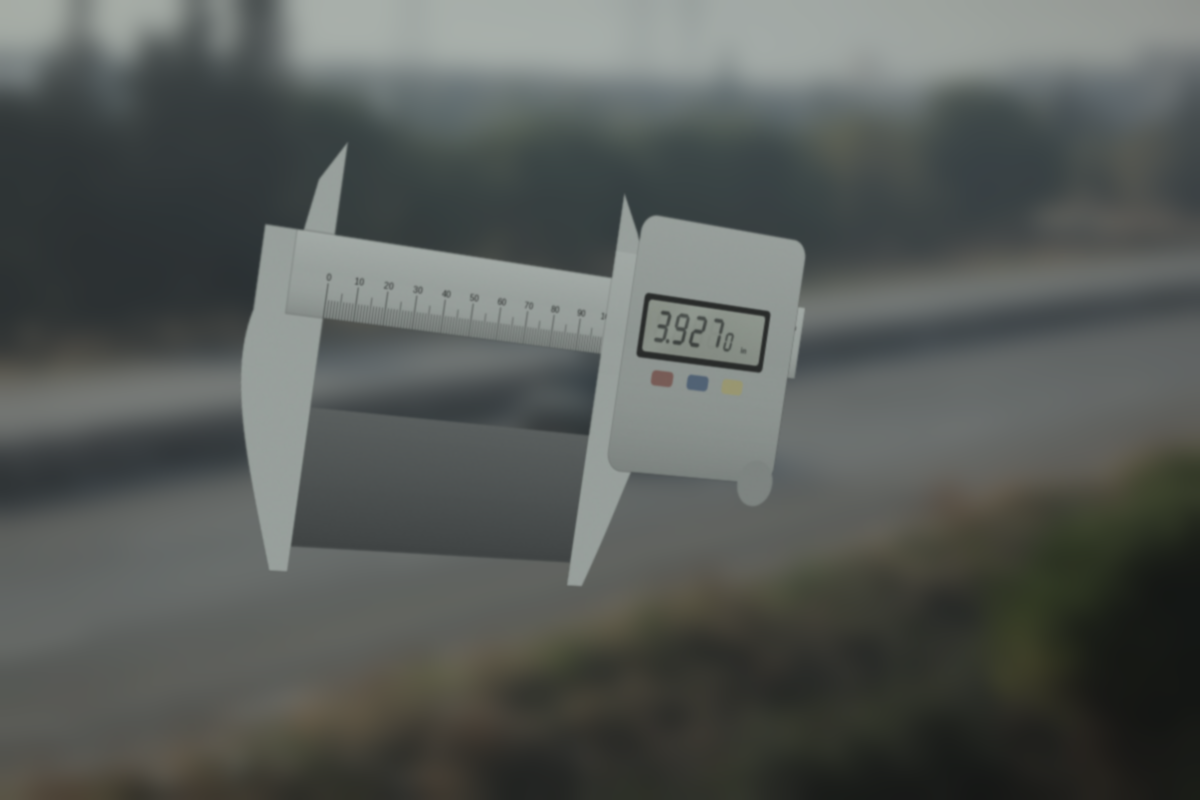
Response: 3.9270
